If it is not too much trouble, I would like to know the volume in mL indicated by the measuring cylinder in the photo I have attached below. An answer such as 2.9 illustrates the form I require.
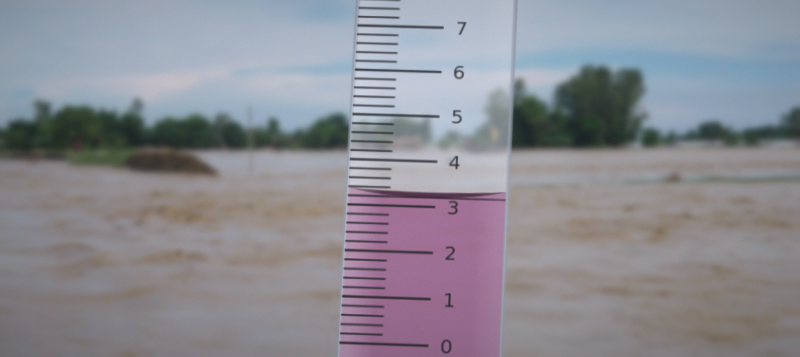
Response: 3.2
